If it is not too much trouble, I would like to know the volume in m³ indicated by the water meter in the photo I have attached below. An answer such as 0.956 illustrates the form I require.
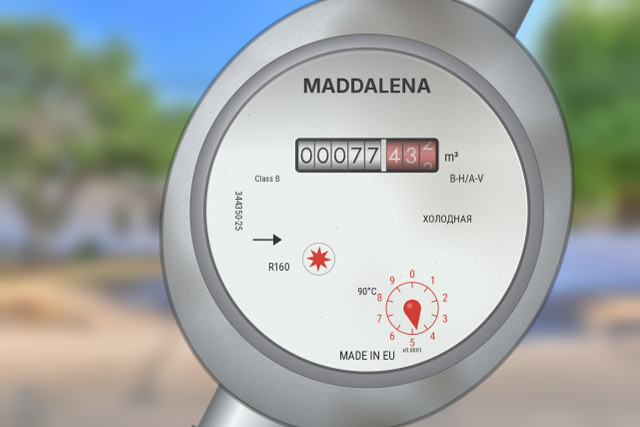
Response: 77.4324
